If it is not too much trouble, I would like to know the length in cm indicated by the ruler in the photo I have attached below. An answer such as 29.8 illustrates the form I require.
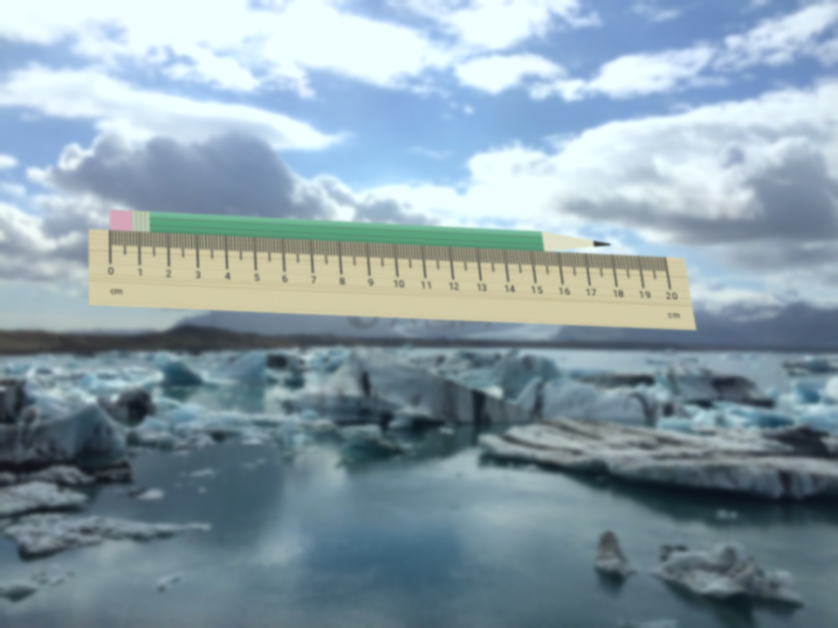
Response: 18
